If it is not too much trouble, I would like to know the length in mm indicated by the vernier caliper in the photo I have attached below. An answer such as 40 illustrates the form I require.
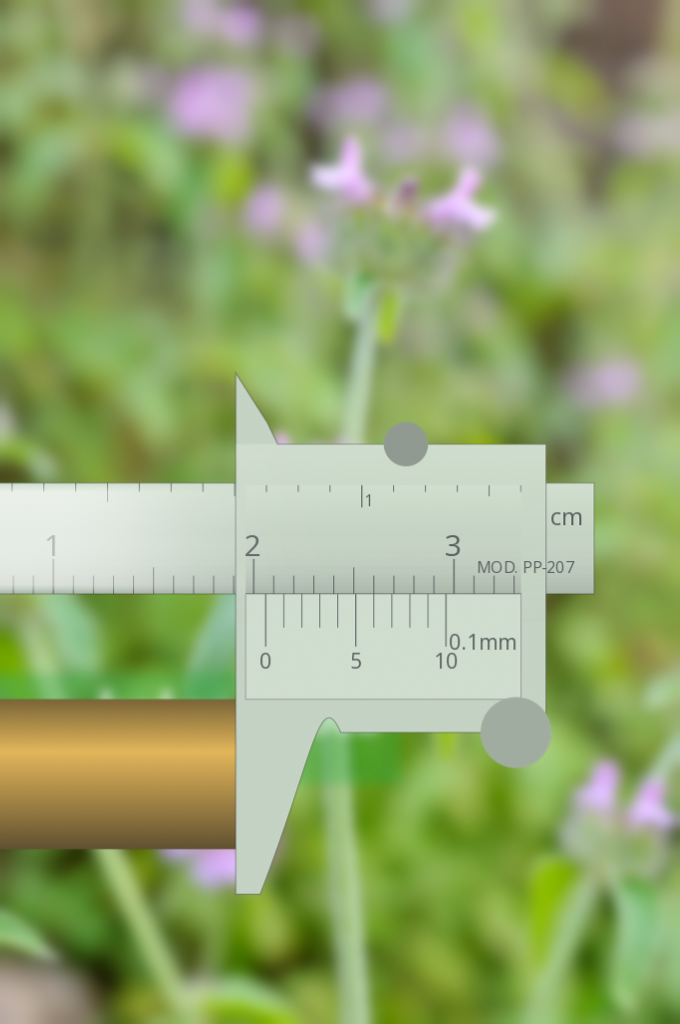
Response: 20.6
